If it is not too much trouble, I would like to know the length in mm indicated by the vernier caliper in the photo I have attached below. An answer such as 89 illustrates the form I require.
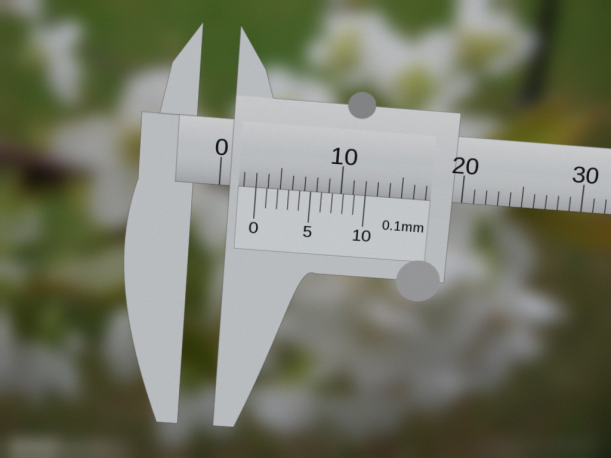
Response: 3.0
